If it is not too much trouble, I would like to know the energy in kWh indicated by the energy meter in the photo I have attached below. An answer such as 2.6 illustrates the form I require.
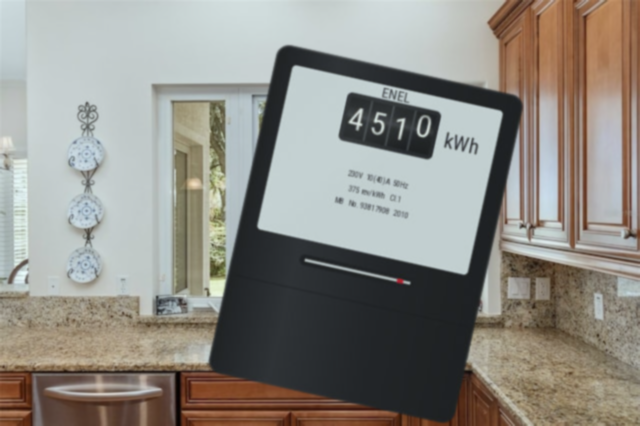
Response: 4510
